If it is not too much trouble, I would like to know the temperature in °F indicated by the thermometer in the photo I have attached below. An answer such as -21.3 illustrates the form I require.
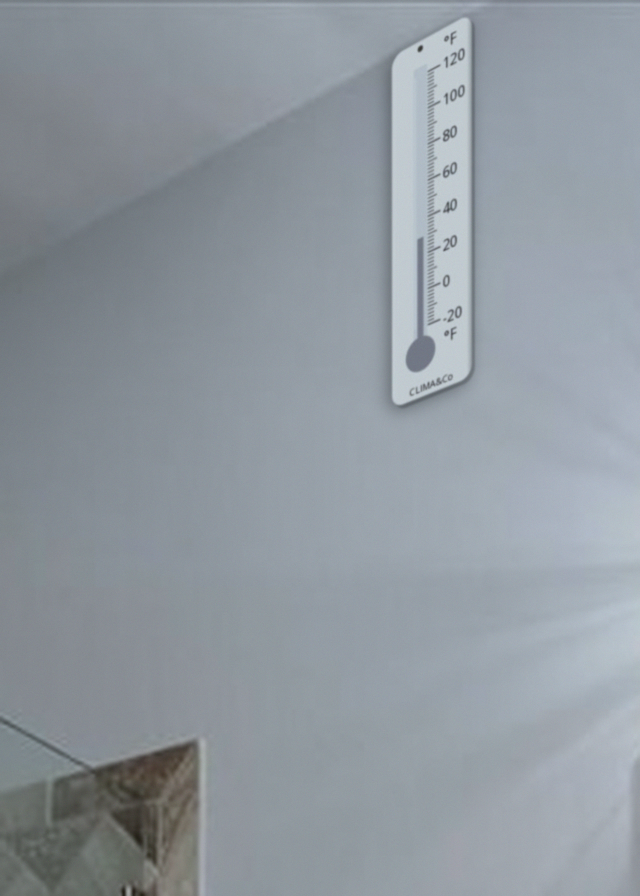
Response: 30
